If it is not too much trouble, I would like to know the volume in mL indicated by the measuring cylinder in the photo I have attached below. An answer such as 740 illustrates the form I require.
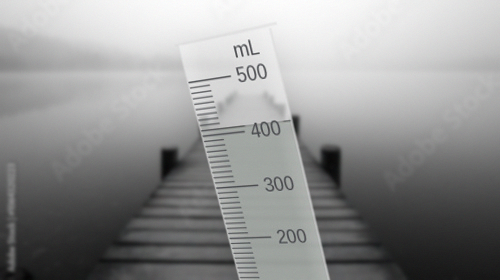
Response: 410
